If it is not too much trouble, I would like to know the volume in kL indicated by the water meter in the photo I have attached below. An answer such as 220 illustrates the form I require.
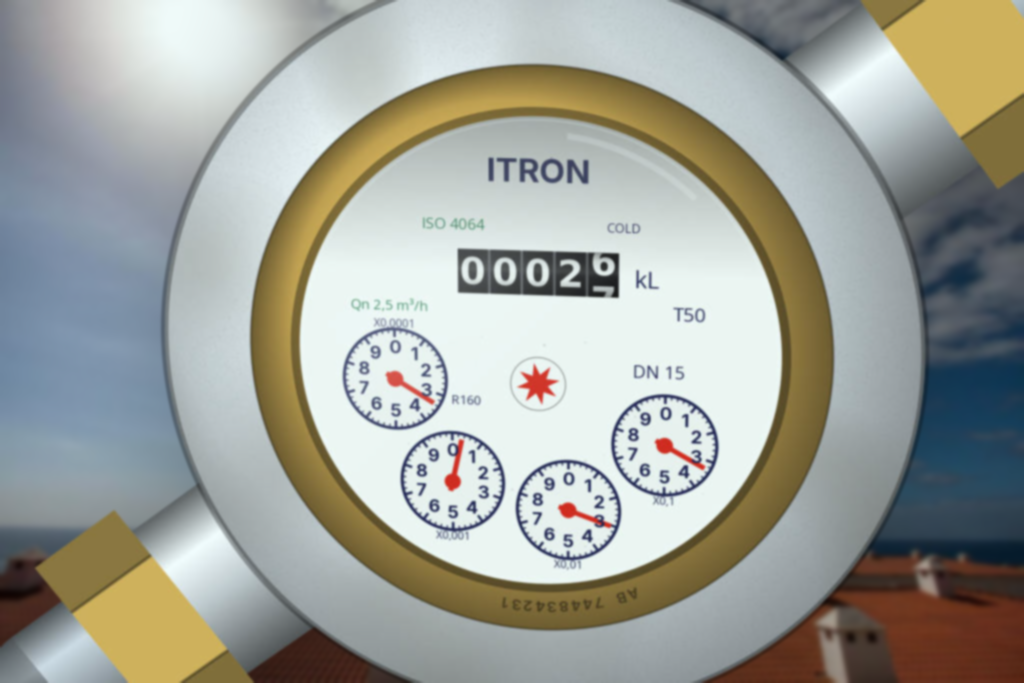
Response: 26.3303
